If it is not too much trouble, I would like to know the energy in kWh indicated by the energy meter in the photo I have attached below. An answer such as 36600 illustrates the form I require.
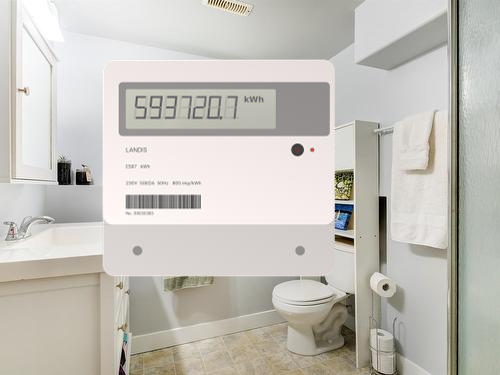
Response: 593720.7
